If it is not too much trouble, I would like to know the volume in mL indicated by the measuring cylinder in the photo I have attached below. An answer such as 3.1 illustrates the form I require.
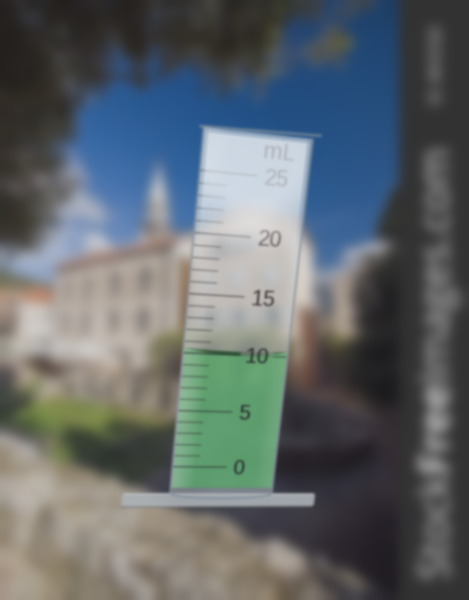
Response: 10
